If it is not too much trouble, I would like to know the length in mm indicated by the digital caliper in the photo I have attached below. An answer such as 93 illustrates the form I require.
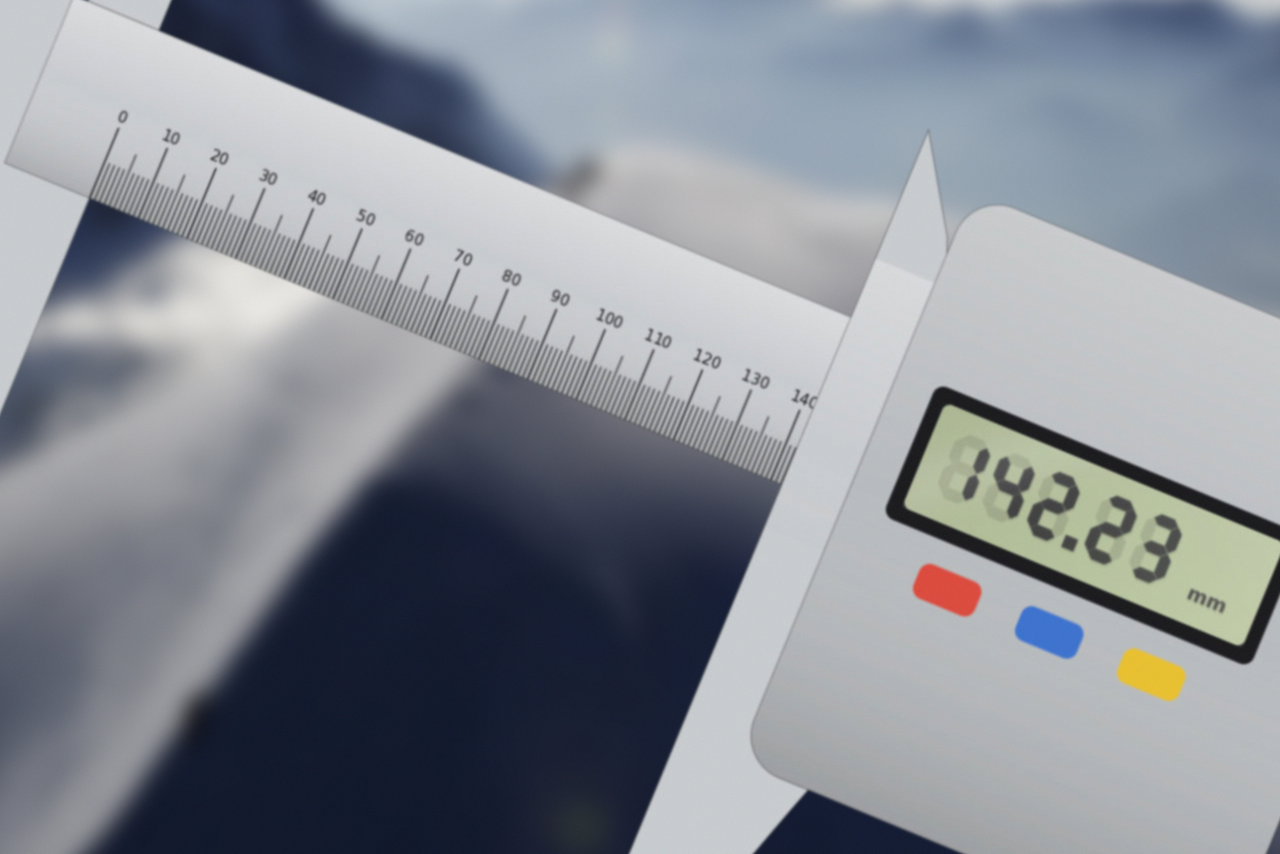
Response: 142.23
